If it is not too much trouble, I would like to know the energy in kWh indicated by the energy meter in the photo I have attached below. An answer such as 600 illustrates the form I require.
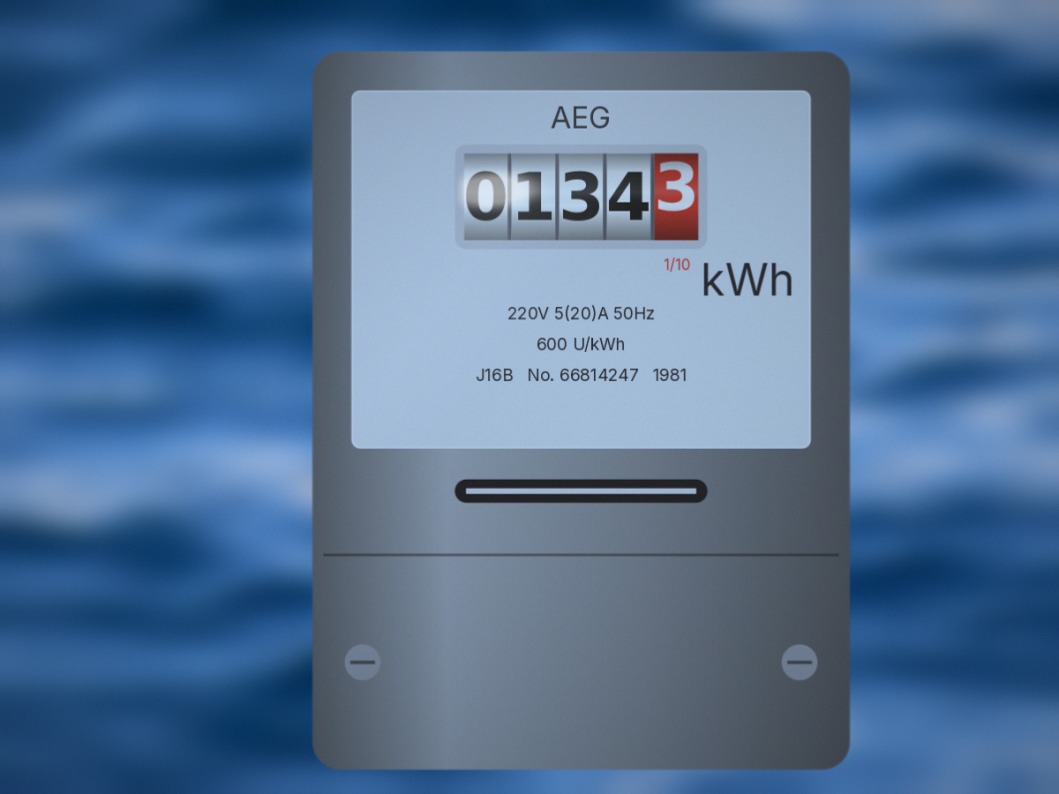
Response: 134.3
